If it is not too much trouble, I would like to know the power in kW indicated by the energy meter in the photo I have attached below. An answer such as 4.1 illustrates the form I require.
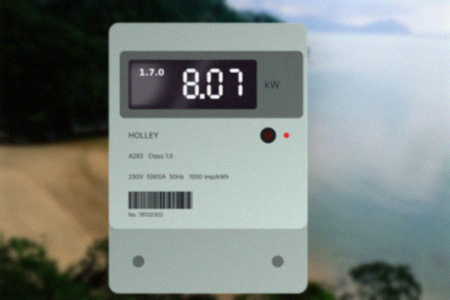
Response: 8.07
